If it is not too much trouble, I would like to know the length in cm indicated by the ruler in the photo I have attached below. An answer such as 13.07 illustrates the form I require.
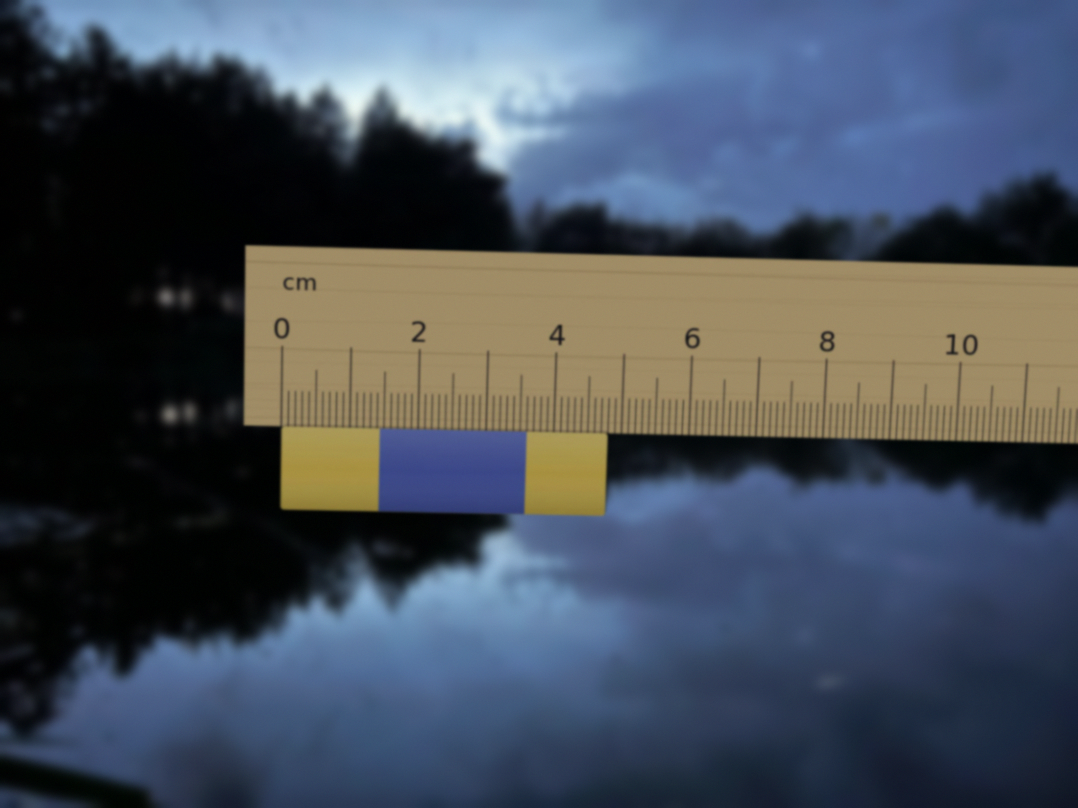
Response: 4.8
